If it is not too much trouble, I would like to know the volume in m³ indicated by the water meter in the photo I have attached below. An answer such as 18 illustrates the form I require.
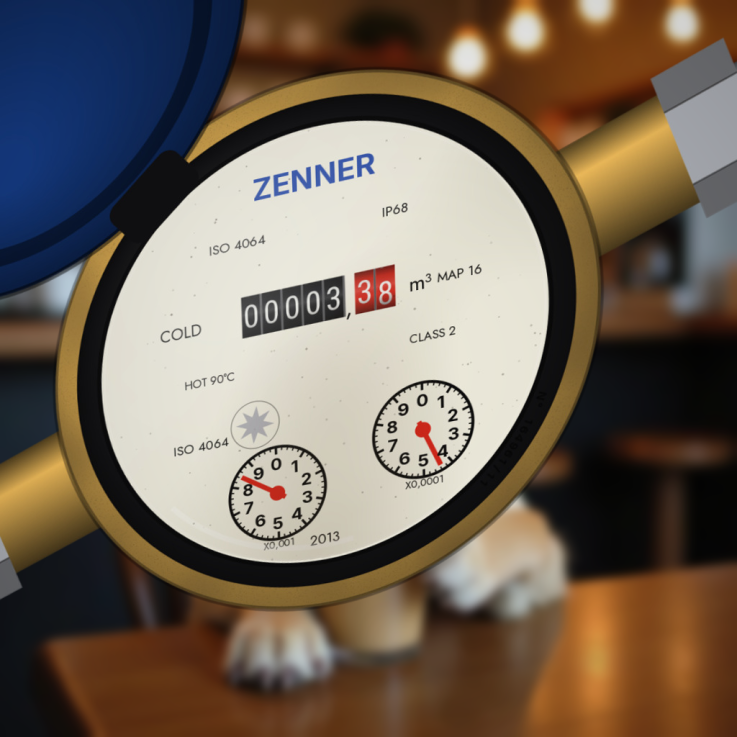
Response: 3.3784
